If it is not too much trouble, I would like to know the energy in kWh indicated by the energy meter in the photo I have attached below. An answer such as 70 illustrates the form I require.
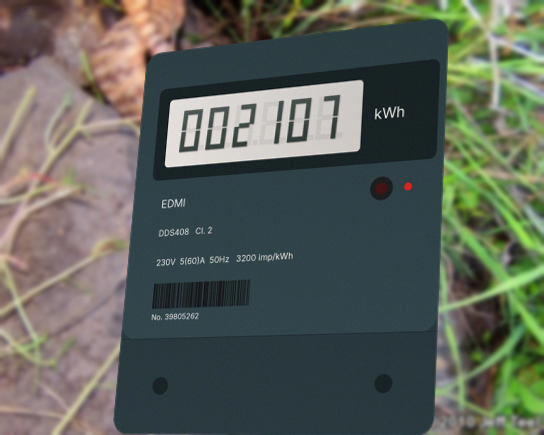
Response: 2107
